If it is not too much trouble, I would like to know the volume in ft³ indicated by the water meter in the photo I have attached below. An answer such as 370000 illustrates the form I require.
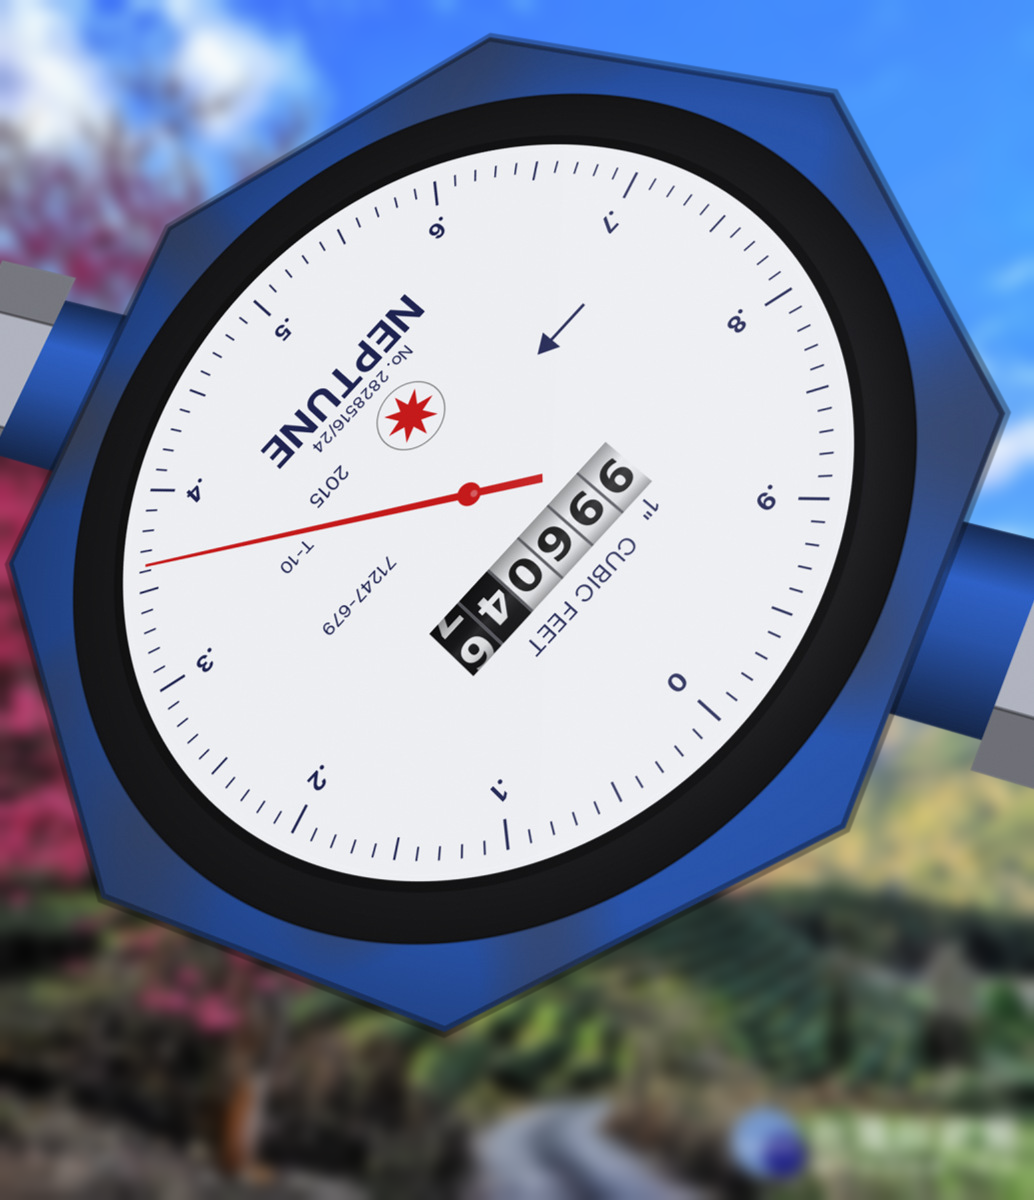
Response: 996046.36
